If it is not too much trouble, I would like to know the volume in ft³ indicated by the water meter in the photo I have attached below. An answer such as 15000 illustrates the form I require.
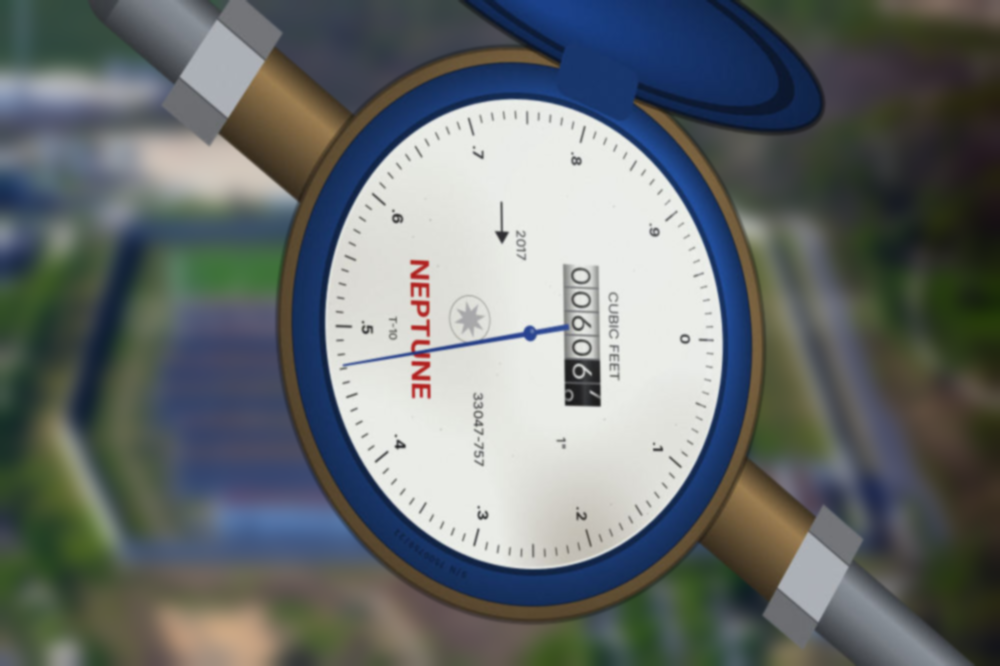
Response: 6067.47
